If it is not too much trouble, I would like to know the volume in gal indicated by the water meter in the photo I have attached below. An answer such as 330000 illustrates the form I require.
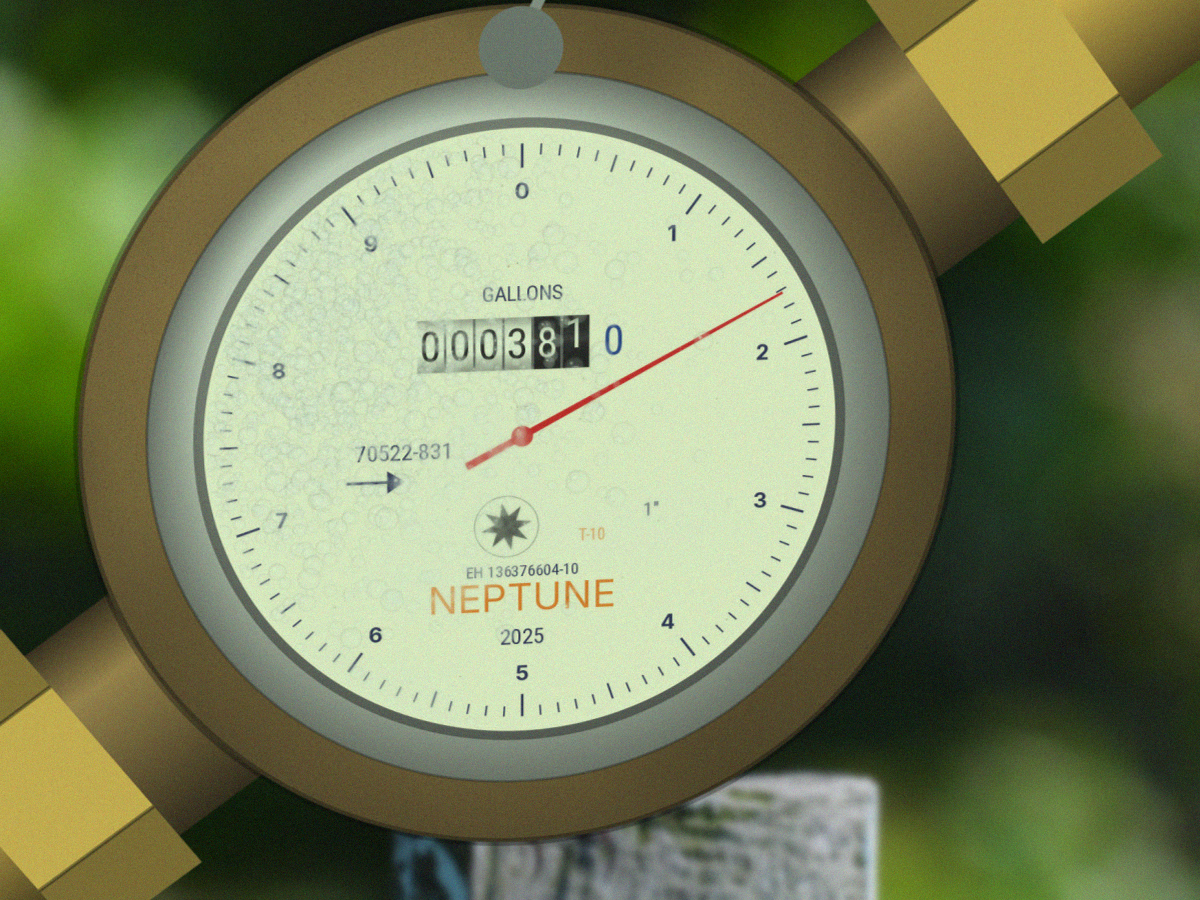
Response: 3811.7
